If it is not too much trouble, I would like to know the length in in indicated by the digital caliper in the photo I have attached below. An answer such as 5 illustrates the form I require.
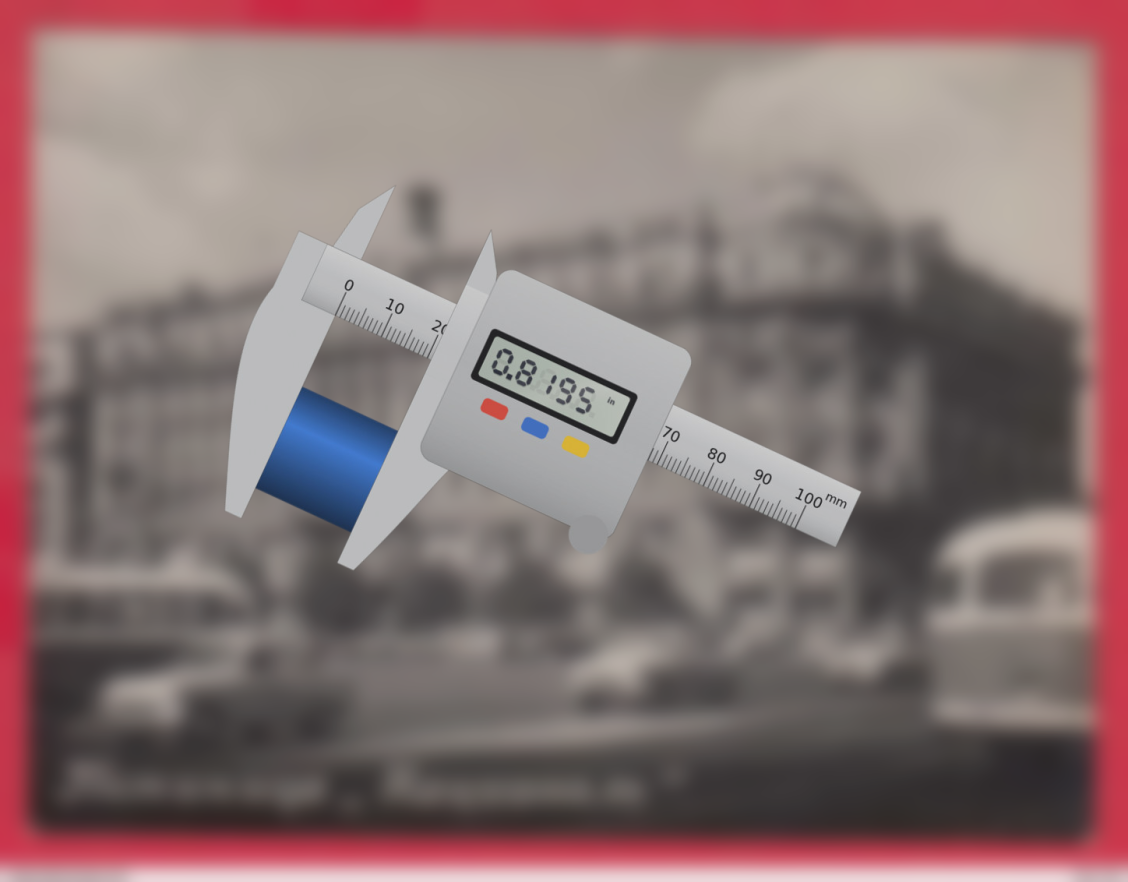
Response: 0.8195
